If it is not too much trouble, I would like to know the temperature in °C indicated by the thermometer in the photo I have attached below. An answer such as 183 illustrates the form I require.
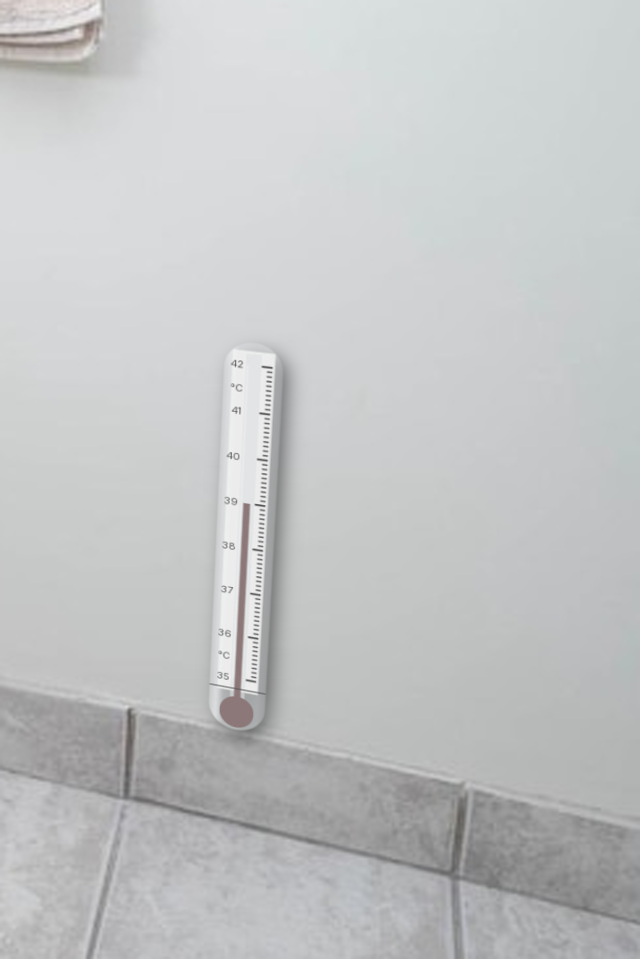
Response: 39
